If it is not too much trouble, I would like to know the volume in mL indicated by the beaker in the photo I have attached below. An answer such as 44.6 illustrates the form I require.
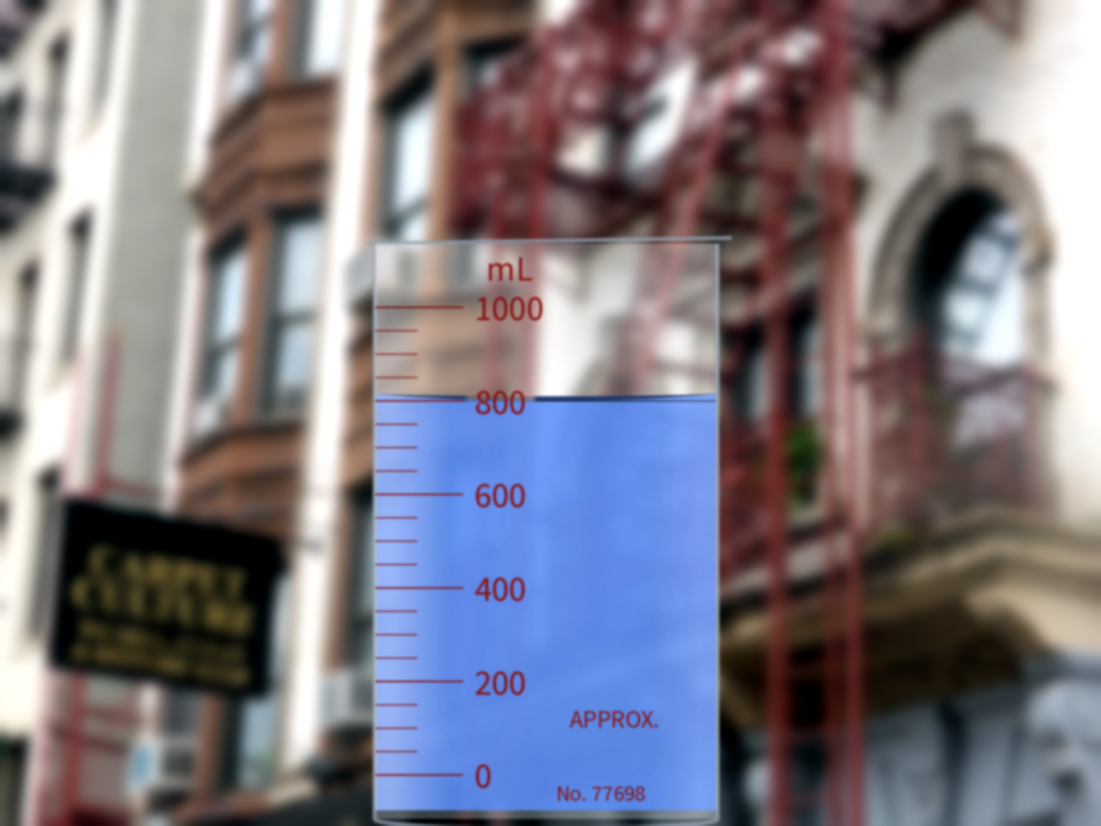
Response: 800
